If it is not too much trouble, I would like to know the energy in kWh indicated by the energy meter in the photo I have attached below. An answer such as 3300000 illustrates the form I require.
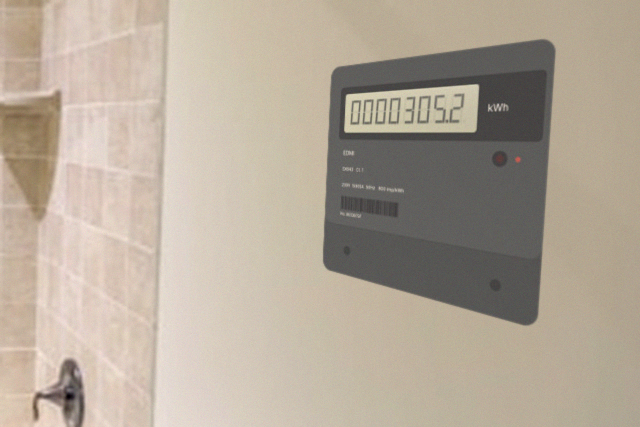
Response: 305.2
